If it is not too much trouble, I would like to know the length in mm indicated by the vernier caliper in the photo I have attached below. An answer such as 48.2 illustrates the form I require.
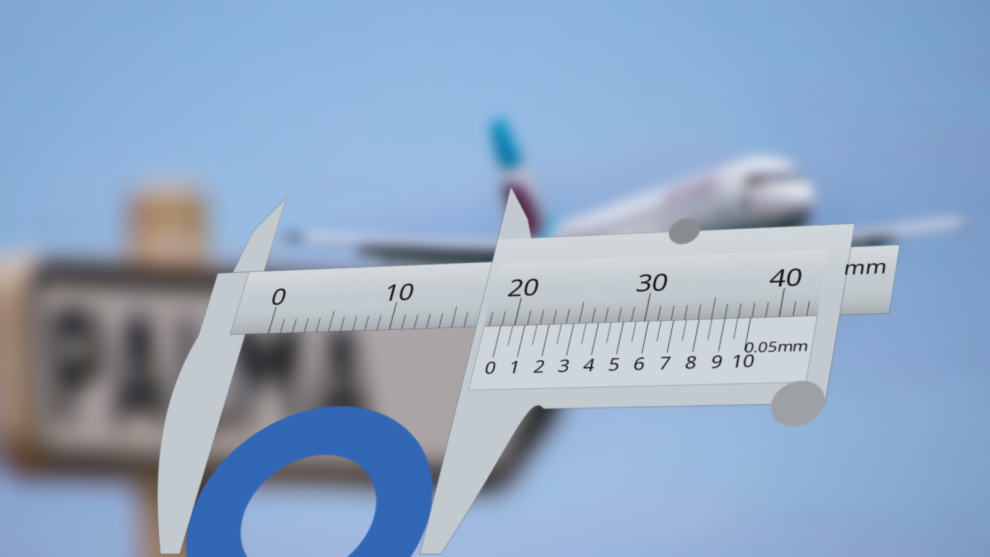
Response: 18.9
